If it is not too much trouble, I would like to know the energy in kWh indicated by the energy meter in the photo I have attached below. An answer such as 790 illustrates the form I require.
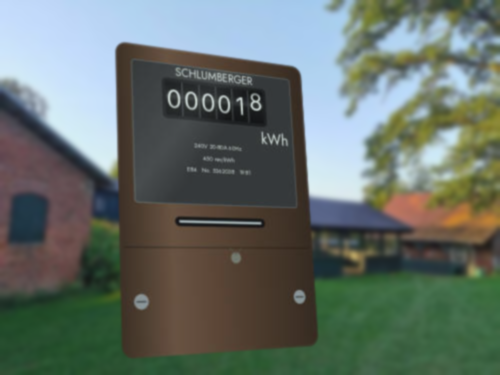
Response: 18
